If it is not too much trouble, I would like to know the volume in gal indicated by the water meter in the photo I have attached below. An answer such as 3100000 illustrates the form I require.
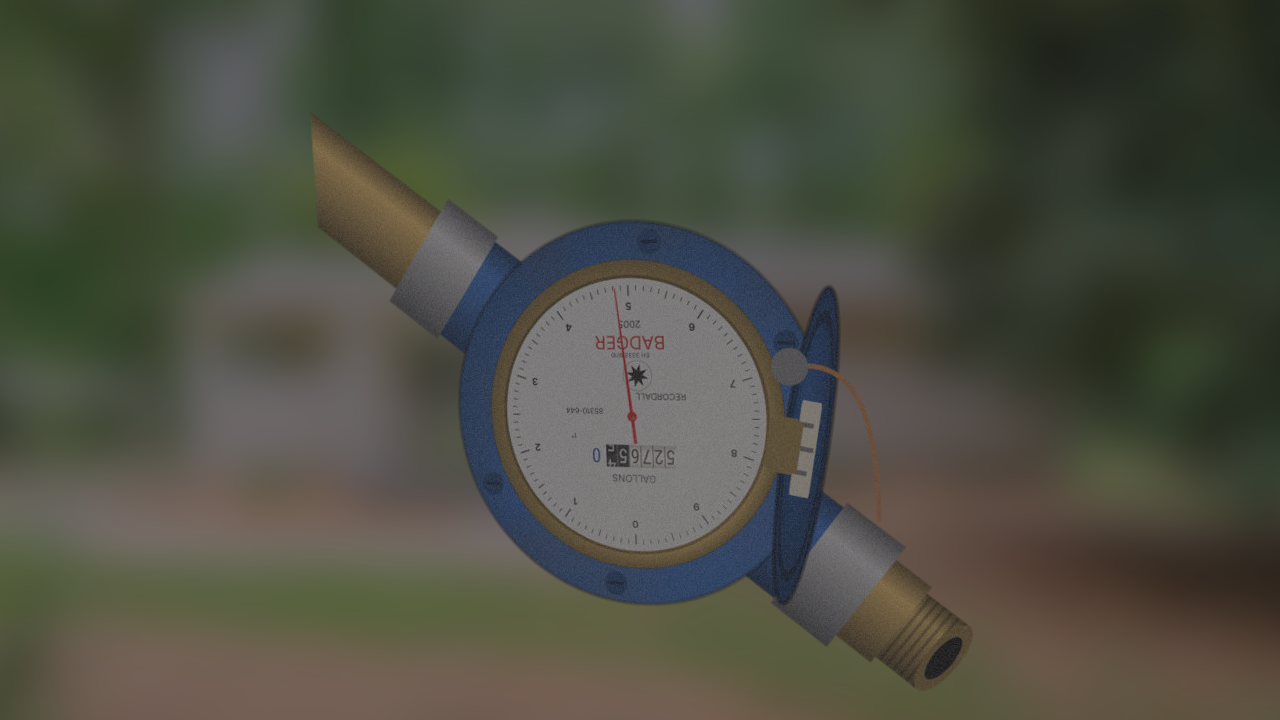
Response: 5276544.8
